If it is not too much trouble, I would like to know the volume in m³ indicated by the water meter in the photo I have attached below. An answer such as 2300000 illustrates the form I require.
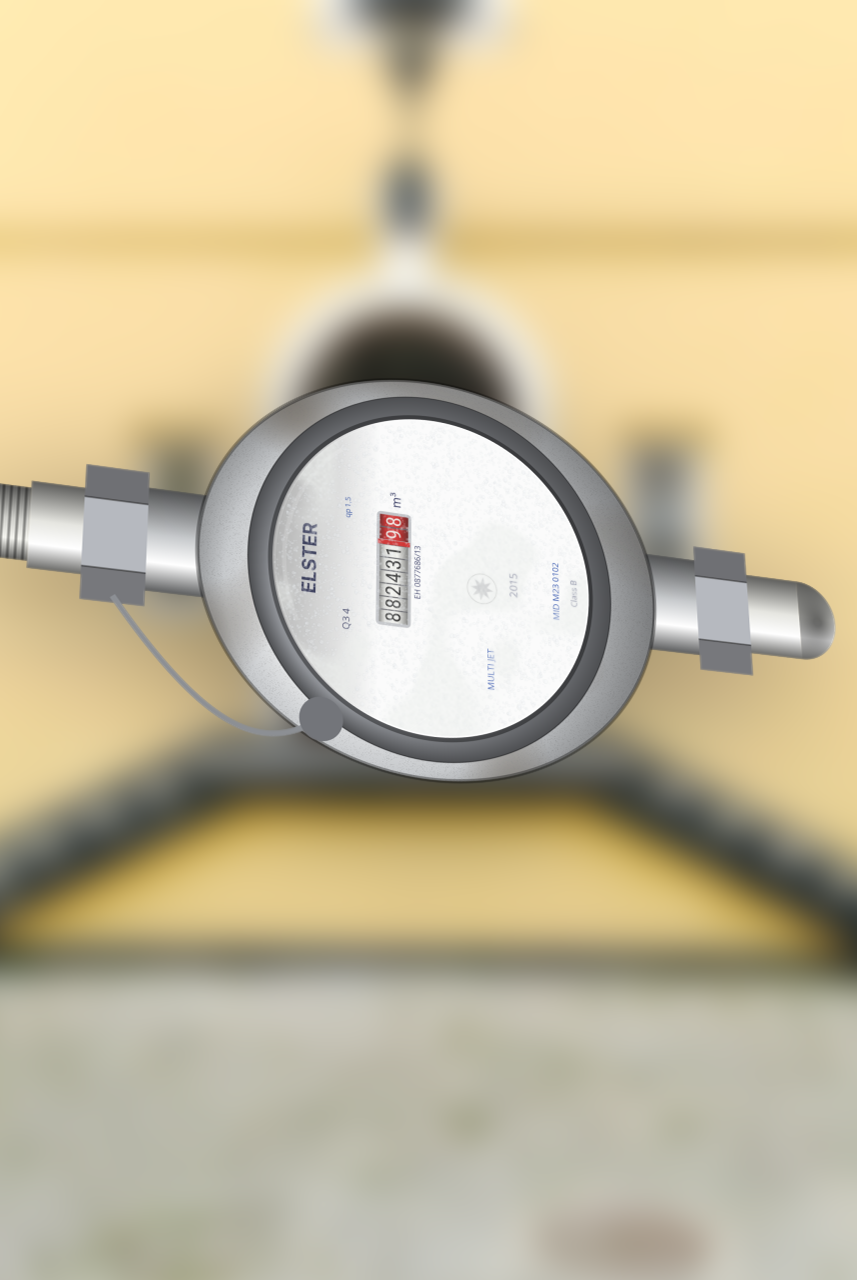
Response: 882431.98
